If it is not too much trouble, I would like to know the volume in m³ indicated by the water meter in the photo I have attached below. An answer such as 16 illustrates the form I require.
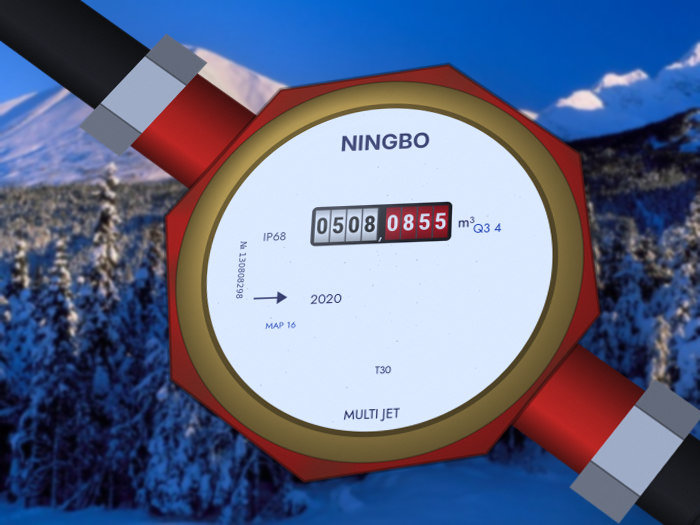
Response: 508.0855
